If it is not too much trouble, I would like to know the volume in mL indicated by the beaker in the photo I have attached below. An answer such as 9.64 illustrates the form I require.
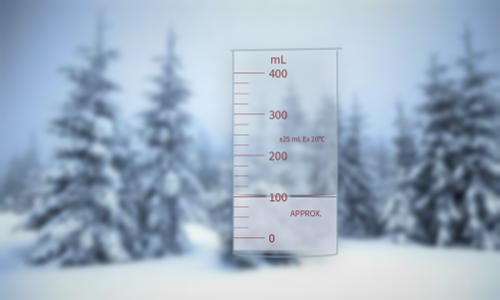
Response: 100
